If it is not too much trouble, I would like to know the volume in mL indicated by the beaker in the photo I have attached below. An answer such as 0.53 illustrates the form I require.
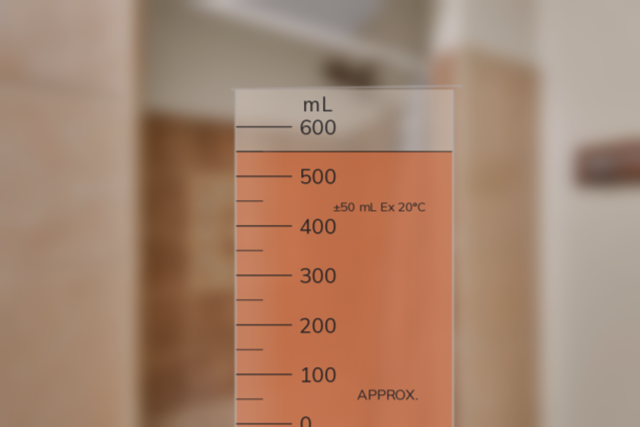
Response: 550
